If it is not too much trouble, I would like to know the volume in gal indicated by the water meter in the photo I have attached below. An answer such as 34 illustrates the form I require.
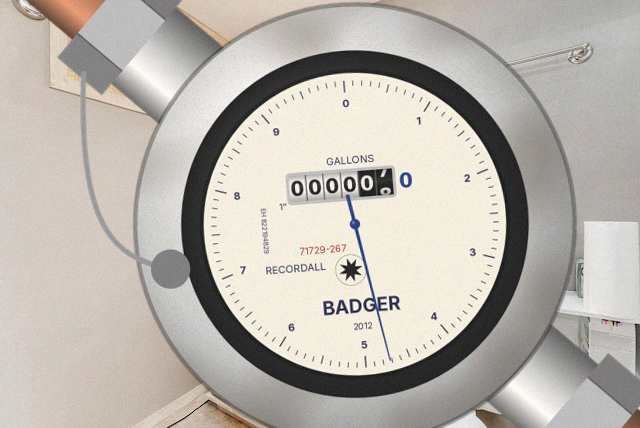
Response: 74.7
